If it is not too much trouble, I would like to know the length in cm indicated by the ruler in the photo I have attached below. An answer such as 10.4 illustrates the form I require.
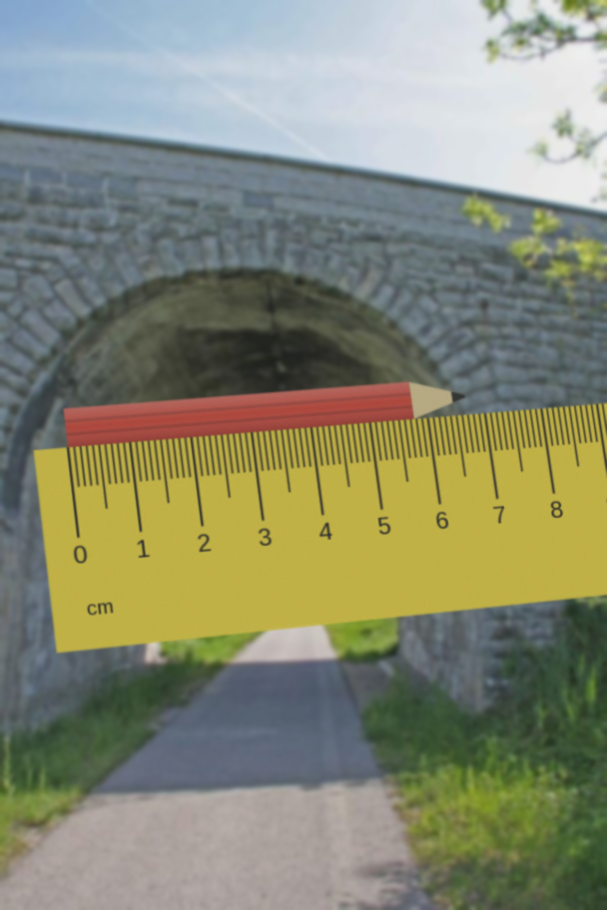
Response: 6.7
